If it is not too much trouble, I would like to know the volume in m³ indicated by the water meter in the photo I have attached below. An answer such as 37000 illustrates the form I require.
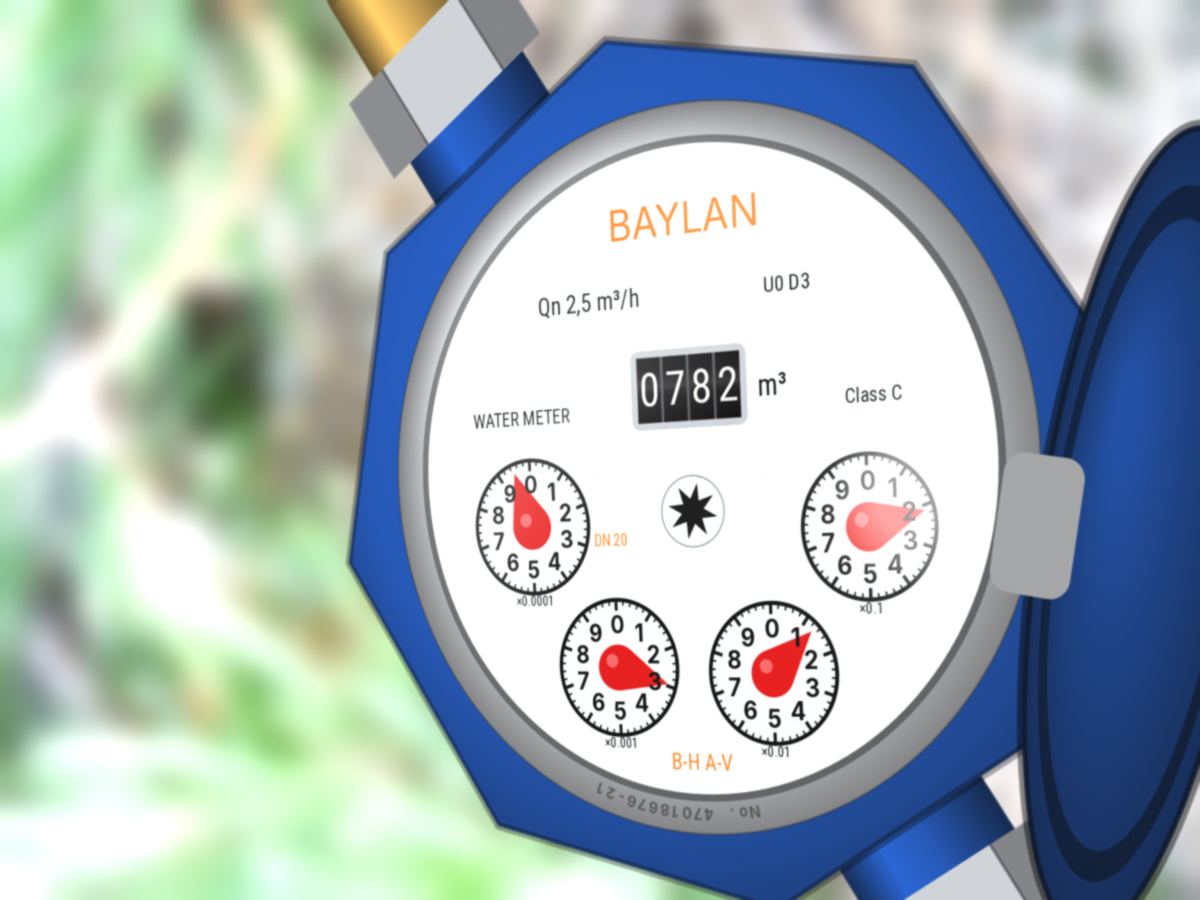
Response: 782.2129
